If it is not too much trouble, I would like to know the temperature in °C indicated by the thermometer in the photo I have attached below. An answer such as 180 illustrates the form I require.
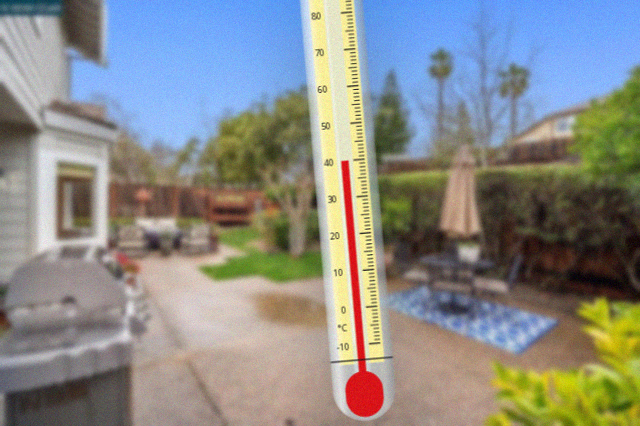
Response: 40
